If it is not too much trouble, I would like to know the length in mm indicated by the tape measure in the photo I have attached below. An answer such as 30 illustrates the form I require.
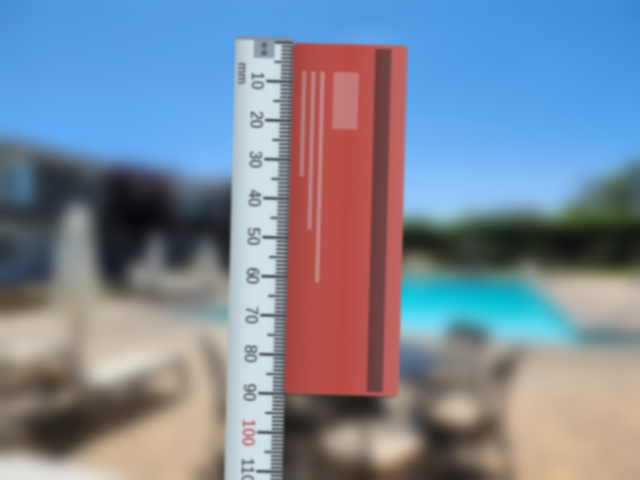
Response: 90
